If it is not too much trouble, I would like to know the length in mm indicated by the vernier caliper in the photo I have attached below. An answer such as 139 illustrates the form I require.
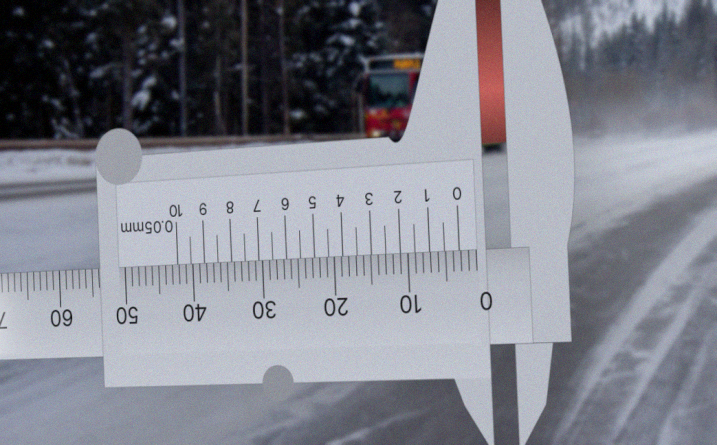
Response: 3.2
